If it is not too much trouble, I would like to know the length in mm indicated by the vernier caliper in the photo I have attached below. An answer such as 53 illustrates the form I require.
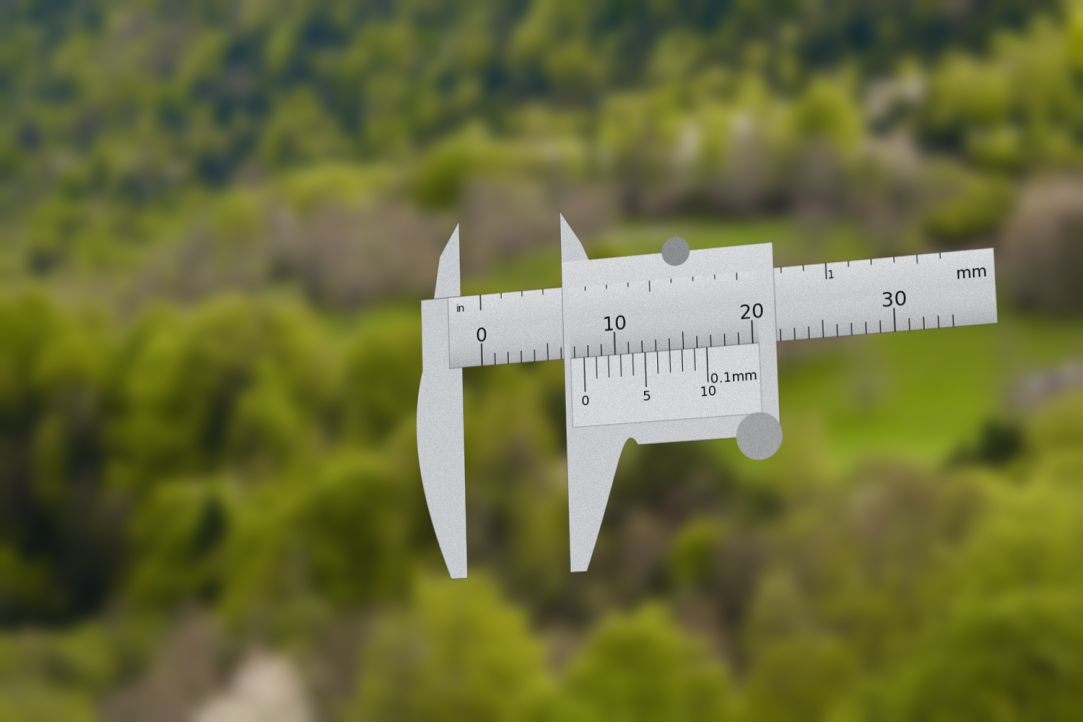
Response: 7.7
